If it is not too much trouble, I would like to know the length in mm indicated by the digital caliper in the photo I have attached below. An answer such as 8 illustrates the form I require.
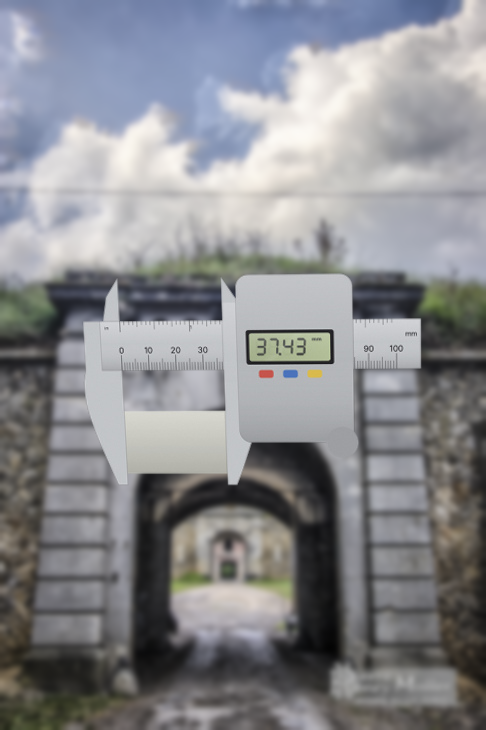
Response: 37.43
